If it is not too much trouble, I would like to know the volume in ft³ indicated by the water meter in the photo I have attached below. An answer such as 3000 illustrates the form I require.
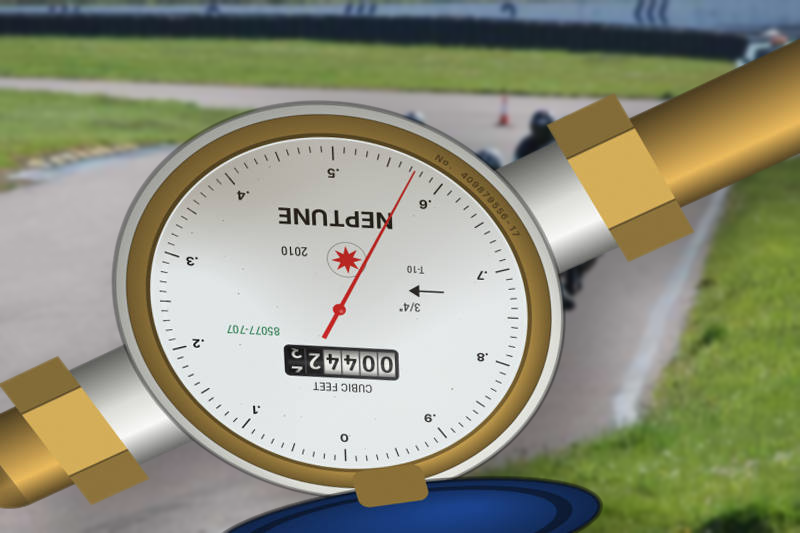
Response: 4422.57
